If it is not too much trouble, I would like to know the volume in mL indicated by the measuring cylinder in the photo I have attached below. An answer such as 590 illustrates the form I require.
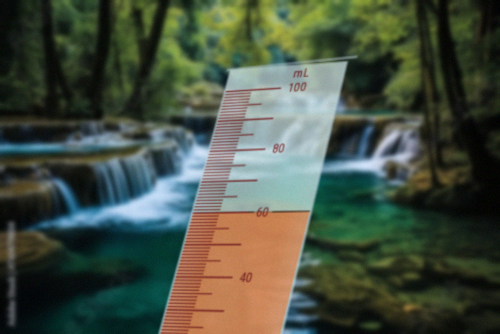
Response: 60
